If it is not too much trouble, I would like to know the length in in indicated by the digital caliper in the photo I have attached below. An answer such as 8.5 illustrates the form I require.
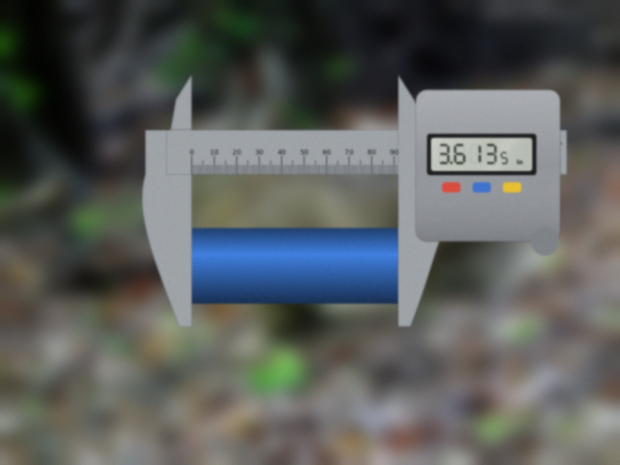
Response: 3.6135
